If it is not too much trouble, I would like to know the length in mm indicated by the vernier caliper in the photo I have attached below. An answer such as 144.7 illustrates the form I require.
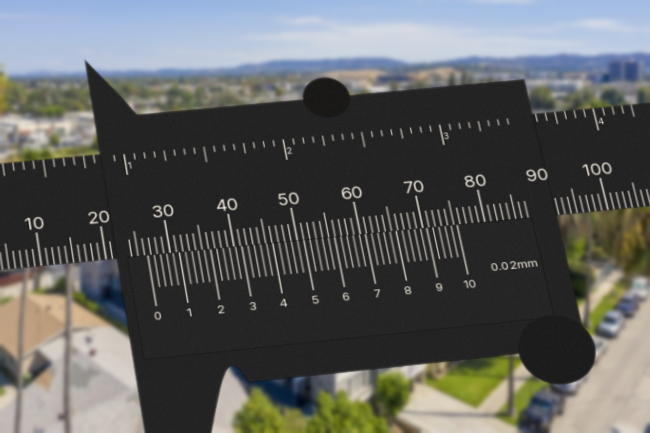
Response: 26.5
